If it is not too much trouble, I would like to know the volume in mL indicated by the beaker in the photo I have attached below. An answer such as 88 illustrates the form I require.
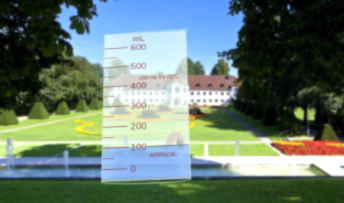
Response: 100
